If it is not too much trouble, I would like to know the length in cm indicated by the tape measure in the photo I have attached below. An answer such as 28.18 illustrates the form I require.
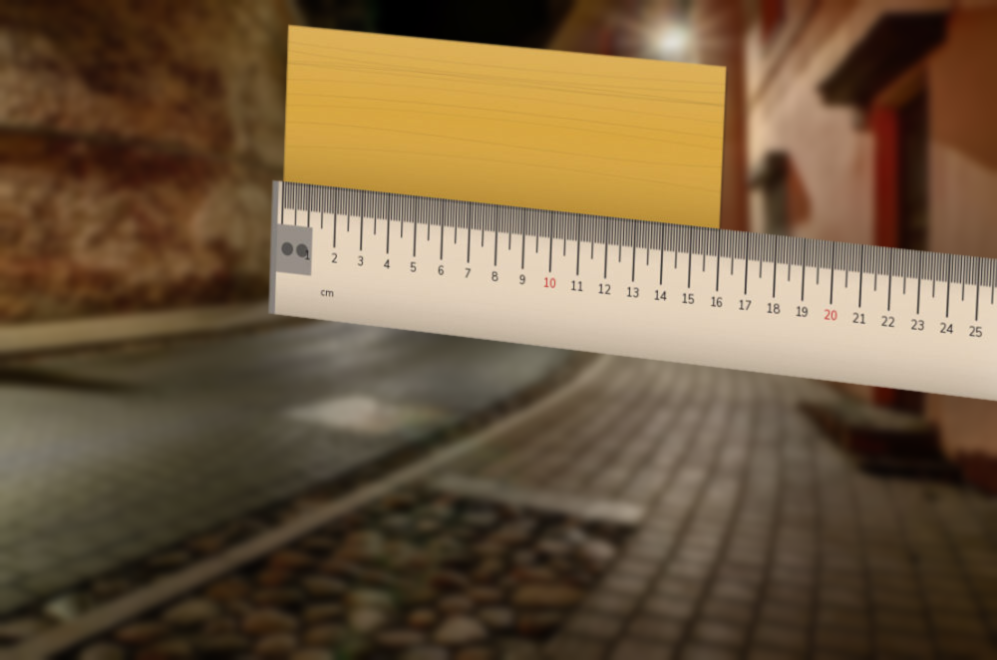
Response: 16
